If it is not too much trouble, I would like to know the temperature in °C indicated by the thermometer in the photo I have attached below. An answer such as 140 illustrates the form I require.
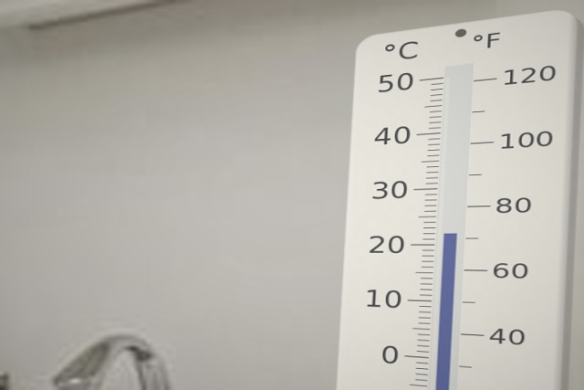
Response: 22
